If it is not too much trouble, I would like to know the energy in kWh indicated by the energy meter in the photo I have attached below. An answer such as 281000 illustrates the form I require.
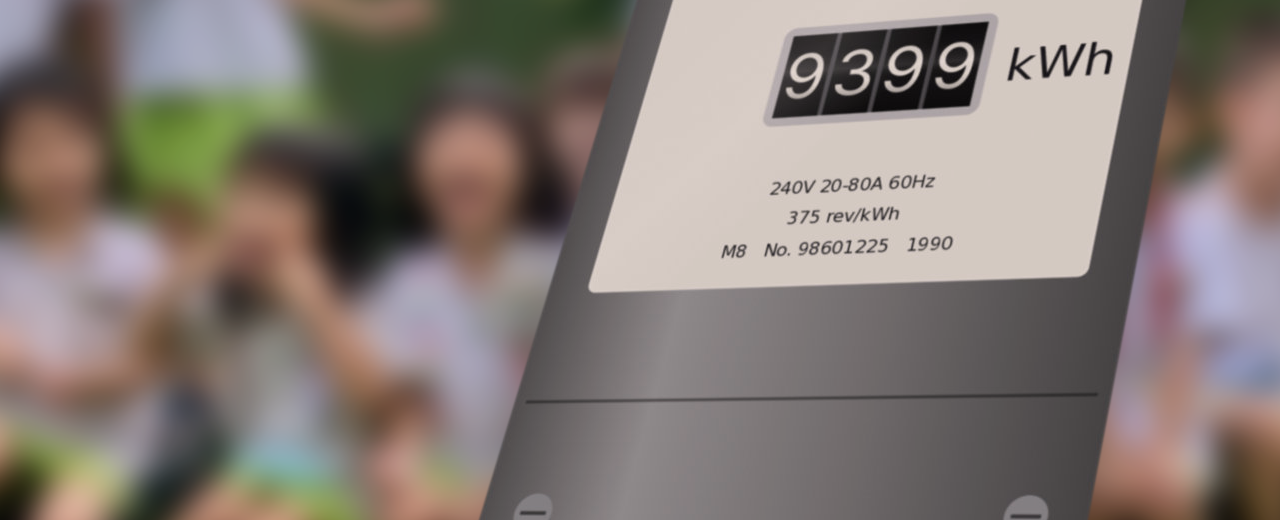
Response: 9399
